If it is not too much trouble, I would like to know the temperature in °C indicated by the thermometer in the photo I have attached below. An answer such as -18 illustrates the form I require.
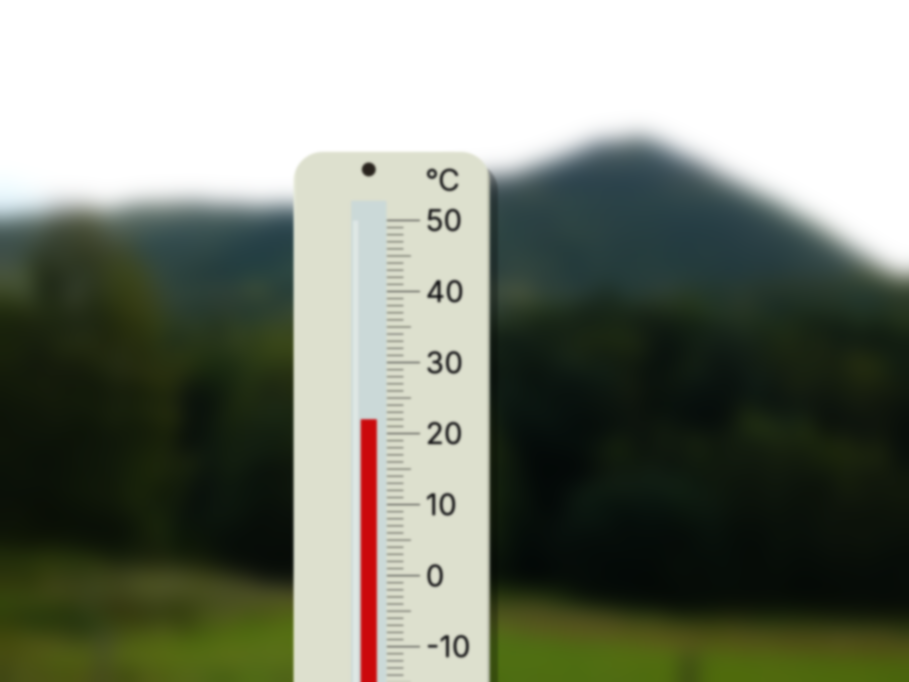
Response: 22
